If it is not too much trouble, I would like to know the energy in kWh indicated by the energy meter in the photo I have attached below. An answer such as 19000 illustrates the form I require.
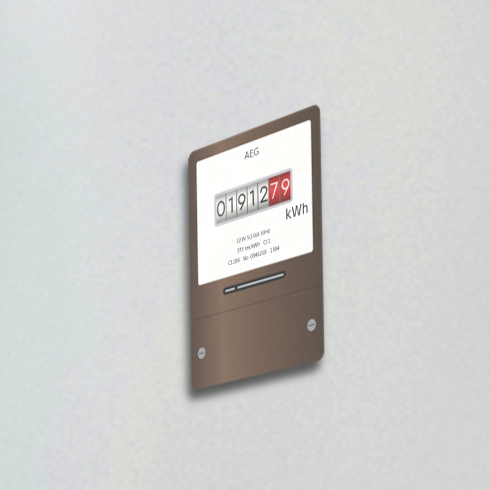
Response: 1912.79
